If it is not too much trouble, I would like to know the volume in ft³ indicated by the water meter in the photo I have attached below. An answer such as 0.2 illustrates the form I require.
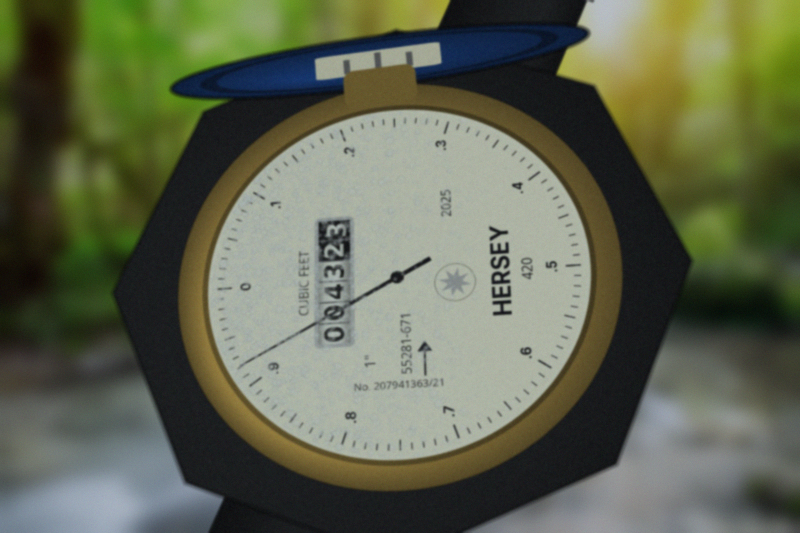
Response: 4322.92
